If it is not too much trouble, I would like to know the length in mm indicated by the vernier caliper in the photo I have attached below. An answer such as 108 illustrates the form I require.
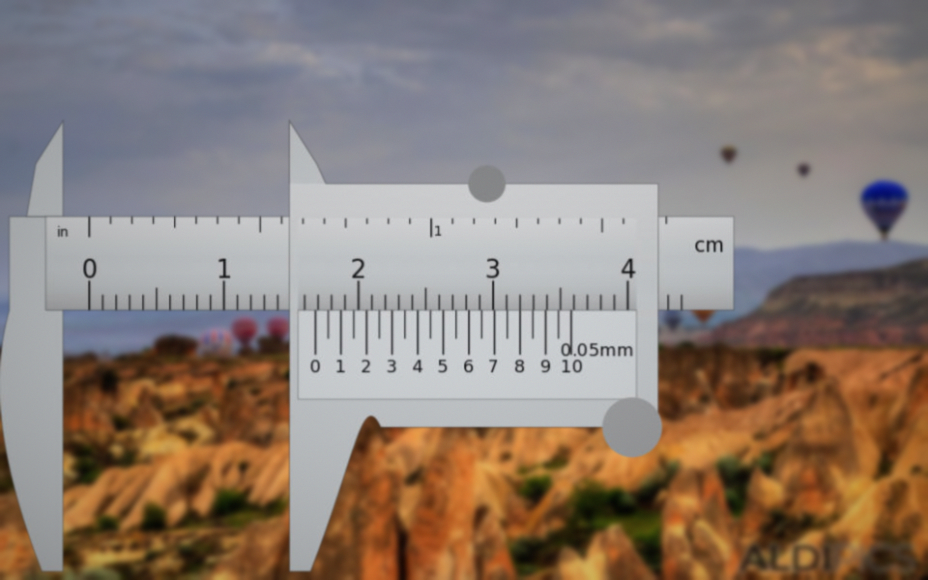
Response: 16.8
